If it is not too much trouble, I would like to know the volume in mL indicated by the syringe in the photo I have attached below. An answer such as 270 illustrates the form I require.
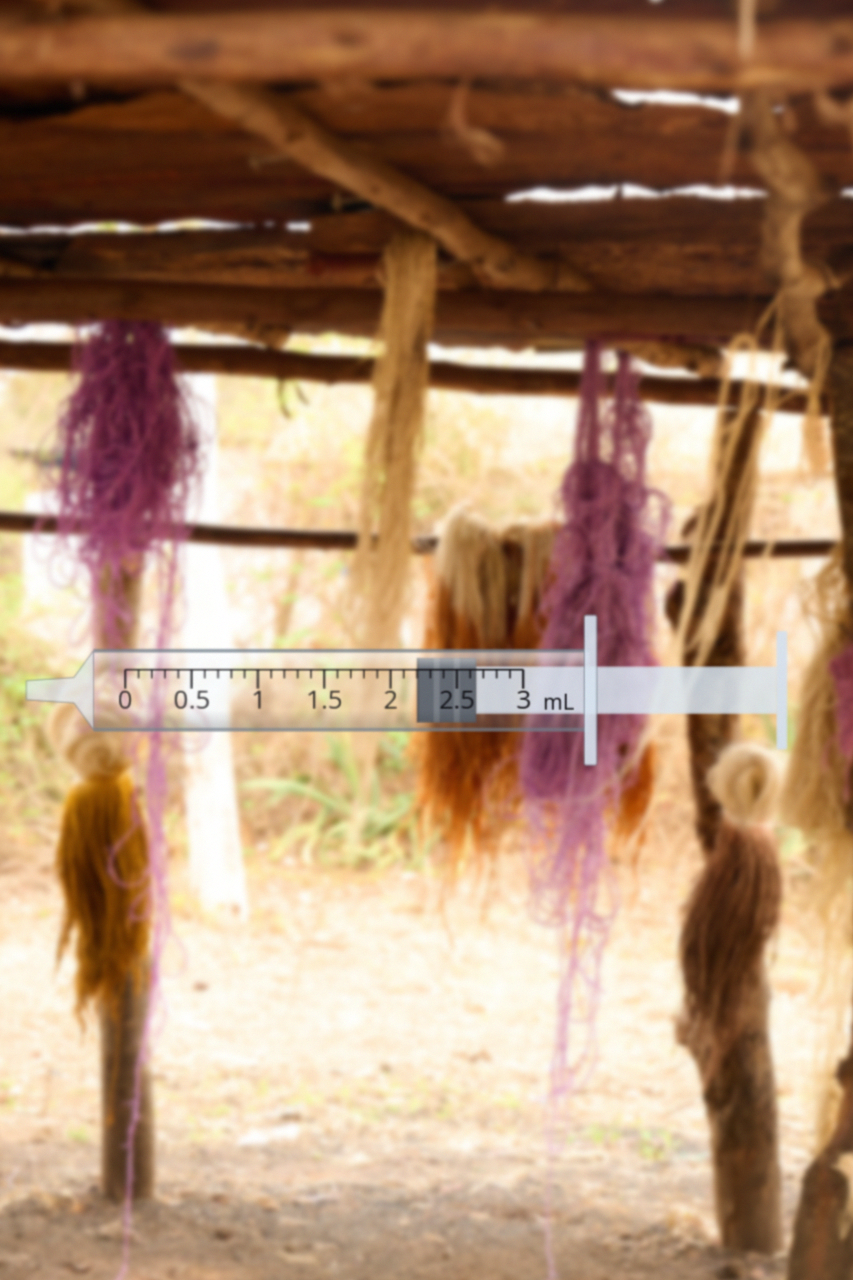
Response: 2.2
